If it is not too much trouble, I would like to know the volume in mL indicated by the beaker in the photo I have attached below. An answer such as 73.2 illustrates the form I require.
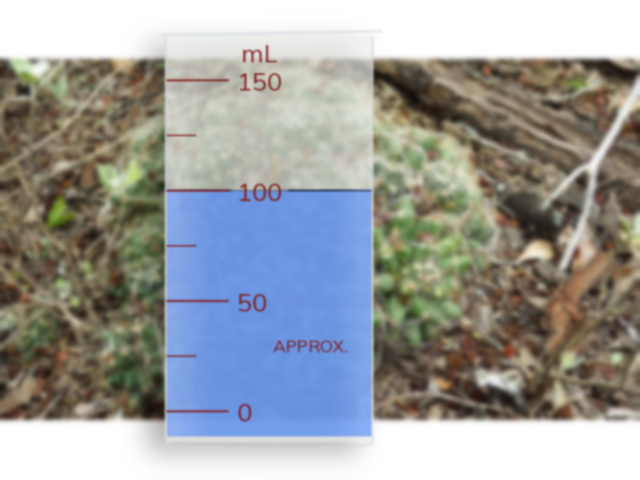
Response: 100
